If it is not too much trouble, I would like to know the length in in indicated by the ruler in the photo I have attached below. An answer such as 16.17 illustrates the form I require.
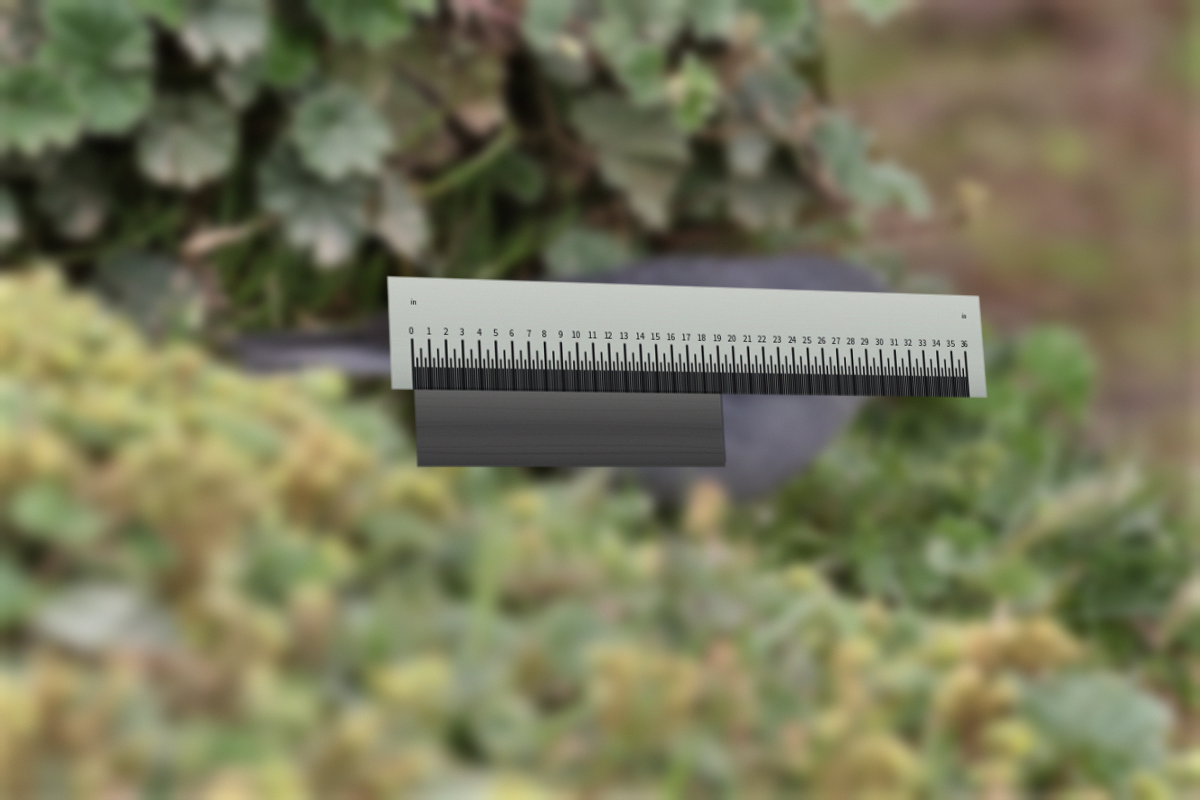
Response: 19
